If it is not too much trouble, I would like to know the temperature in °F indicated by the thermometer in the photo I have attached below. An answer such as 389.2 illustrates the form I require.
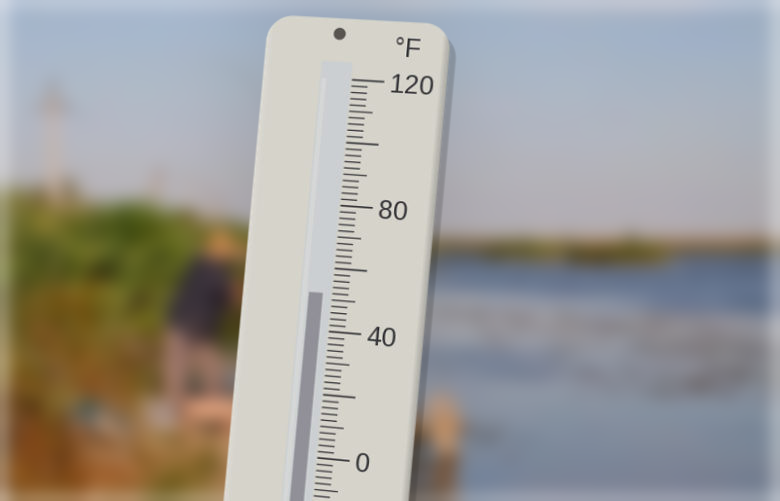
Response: 52
